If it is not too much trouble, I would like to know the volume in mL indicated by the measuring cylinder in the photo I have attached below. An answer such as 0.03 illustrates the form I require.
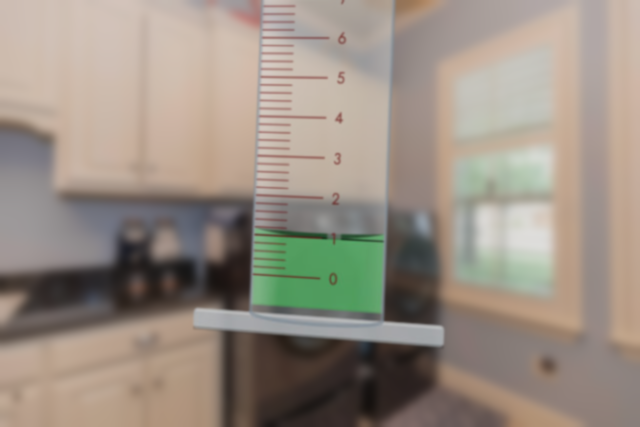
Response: 1
